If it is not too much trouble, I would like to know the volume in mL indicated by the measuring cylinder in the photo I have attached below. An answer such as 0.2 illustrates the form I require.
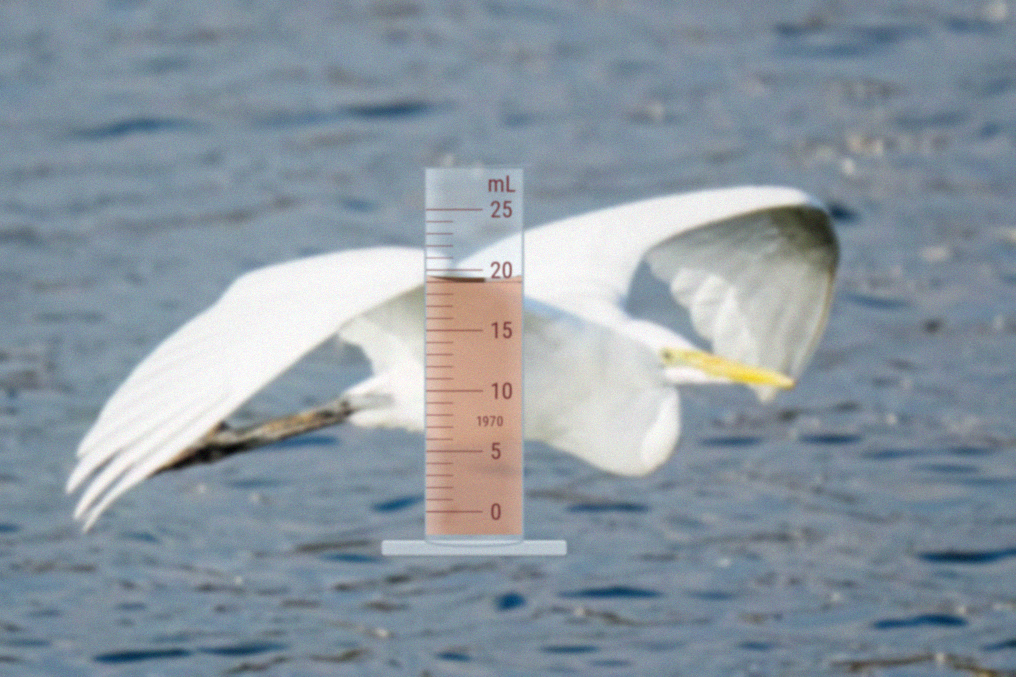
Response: 19
